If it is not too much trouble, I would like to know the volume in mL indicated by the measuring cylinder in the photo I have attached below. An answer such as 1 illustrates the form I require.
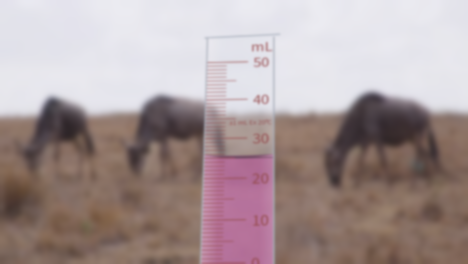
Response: 25
